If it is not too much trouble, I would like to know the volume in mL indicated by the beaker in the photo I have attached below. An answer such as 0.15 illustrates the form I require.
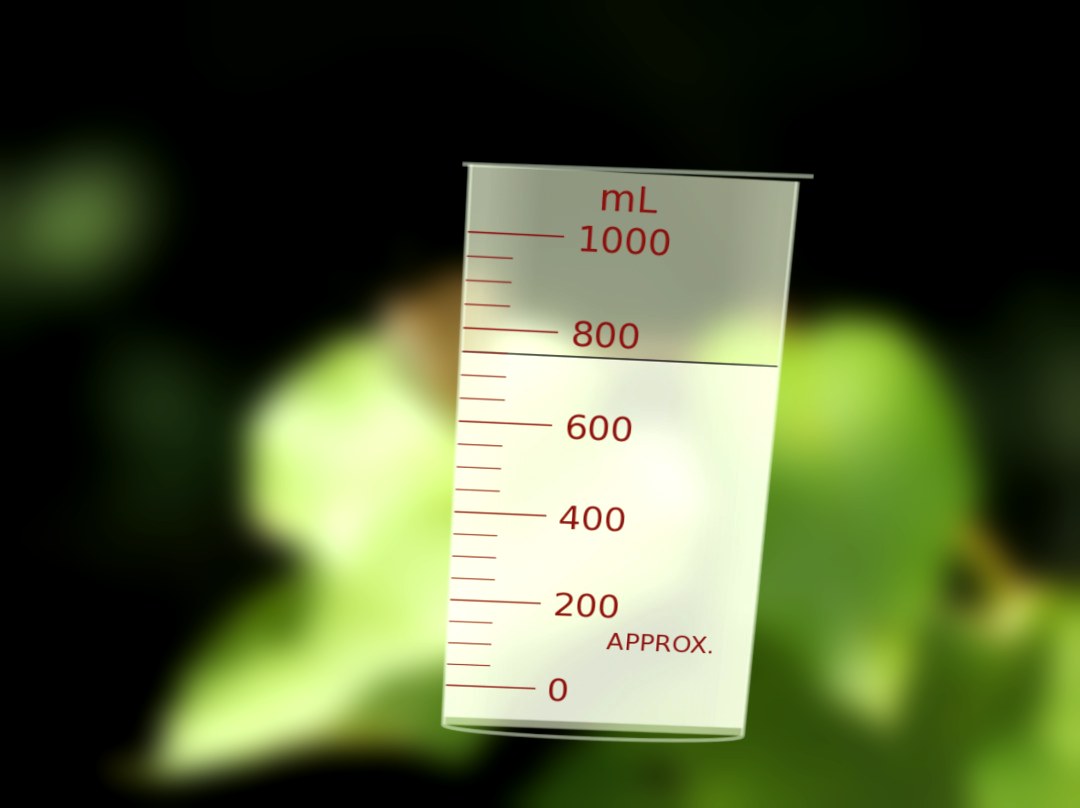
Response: 750
